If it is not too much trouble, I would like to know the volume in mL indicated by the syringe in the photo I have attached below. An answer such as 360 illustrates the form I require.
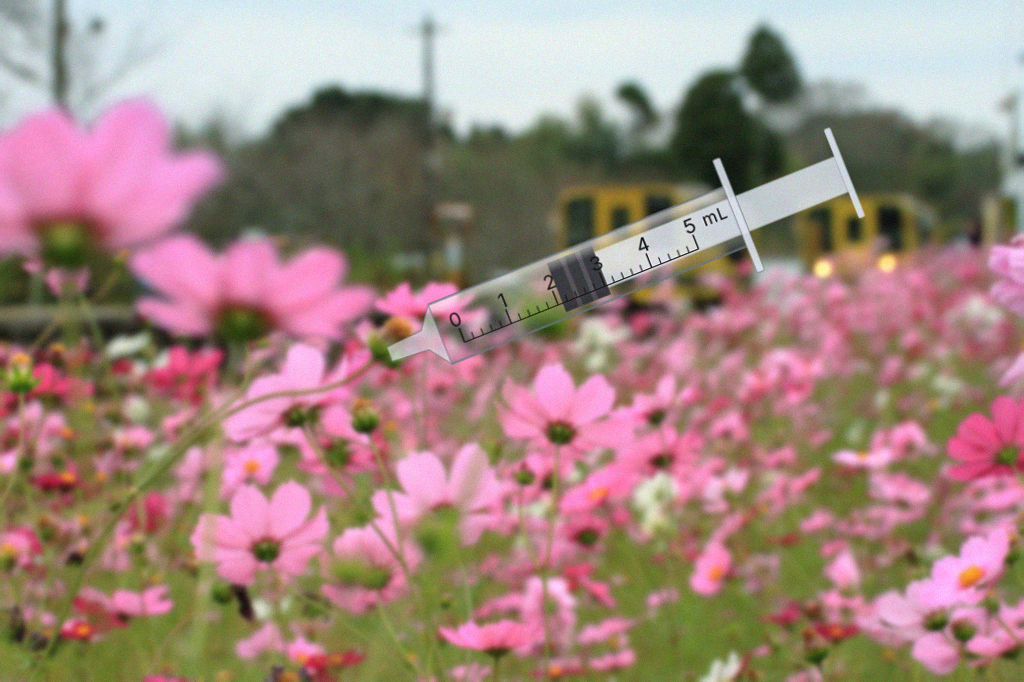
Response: 2.1
